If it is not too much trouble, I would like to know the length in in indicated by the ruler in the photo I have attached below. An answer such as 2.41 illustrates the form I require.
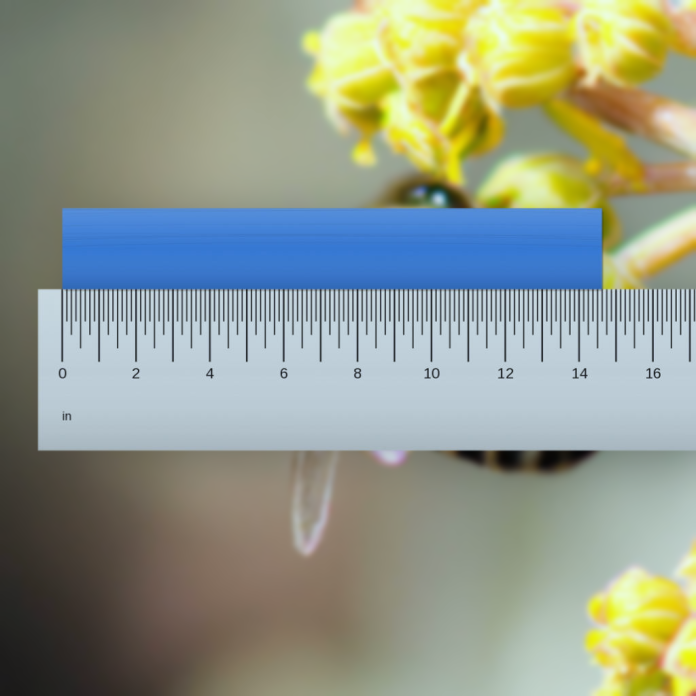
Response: 14.625
